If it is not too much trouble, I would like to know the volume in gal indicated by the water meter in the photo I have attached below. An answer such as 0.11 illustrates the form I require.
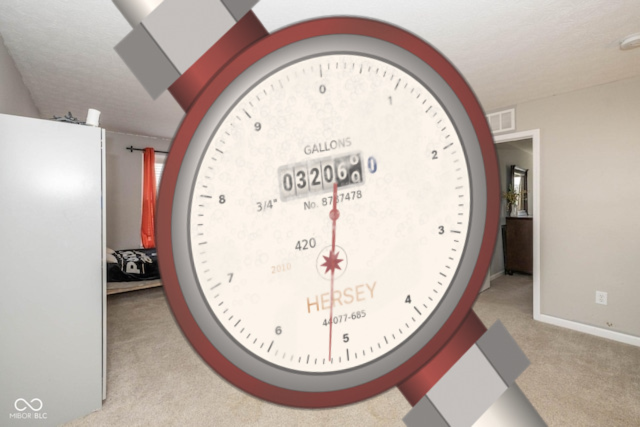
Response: 320685.2
